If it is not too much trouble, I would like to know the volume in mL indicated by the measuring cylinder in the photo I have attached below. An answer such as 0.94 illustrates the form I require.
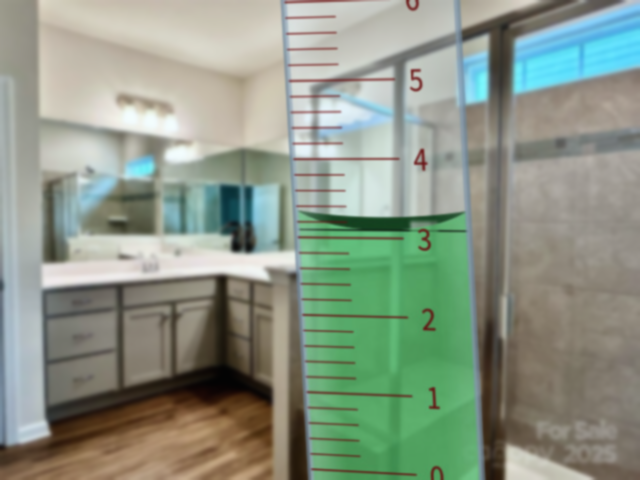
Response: 3.1
